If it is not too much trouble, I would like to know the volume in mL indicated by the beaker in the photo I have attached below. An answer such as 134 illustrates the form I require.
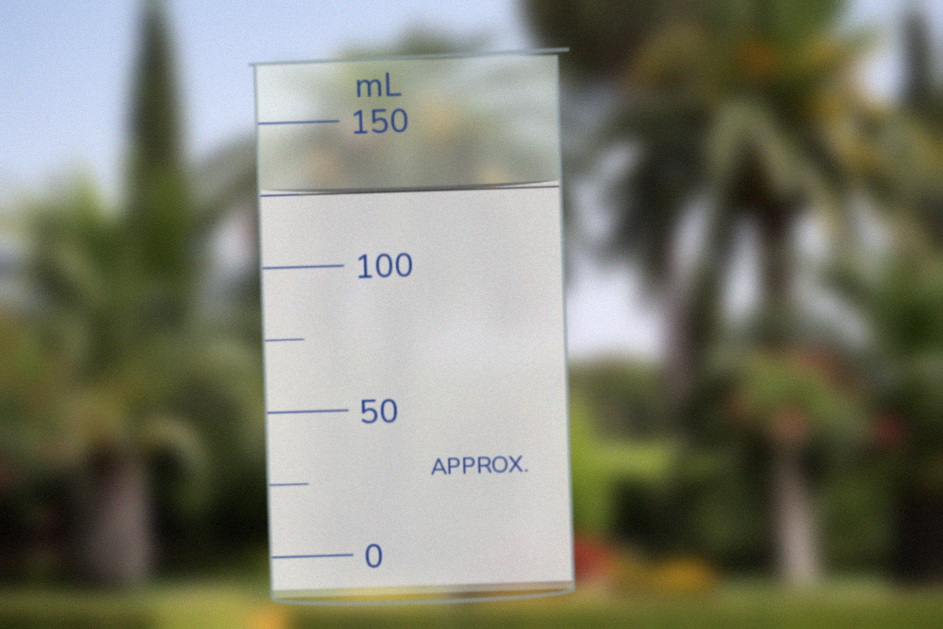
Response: 125
